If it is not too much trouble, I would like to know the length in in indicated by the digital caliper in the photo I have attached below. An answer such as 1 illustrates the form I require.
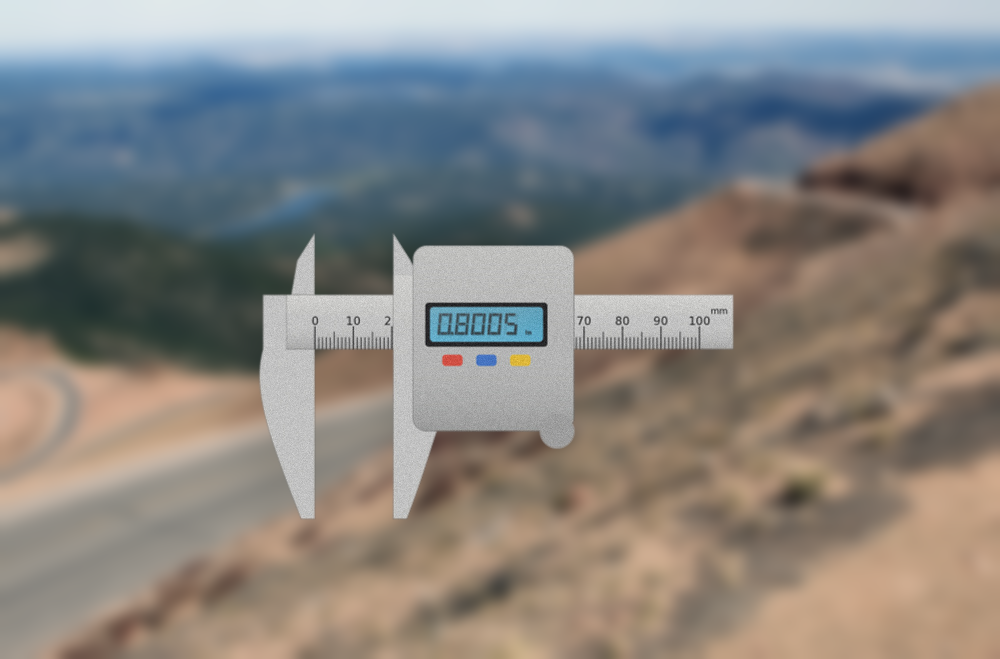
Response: 0.8005
